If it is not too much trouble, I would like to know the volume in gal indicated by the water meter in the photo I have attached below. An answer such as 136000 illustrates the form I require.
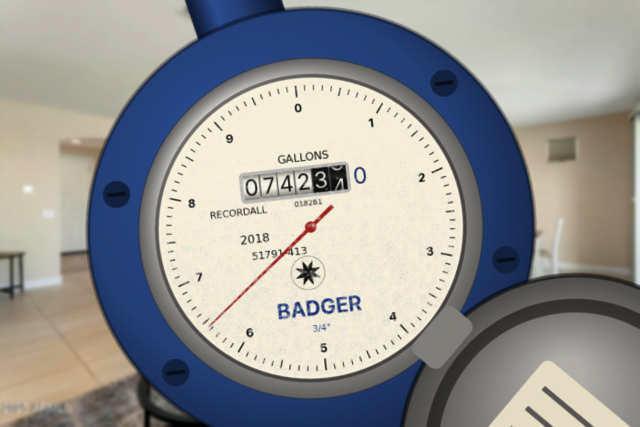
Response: 742336.4
